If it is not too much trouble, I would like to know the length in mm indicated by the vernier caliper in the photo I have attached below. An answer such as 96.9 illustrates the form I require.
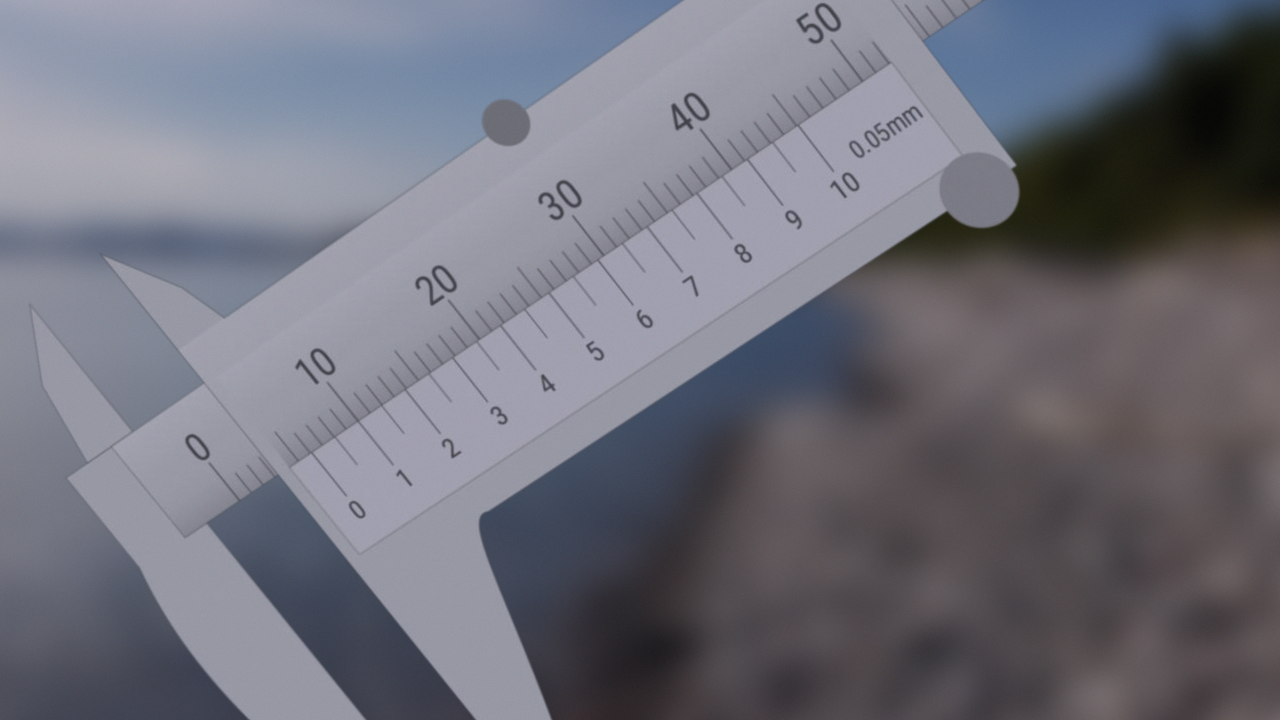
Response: 6.1
